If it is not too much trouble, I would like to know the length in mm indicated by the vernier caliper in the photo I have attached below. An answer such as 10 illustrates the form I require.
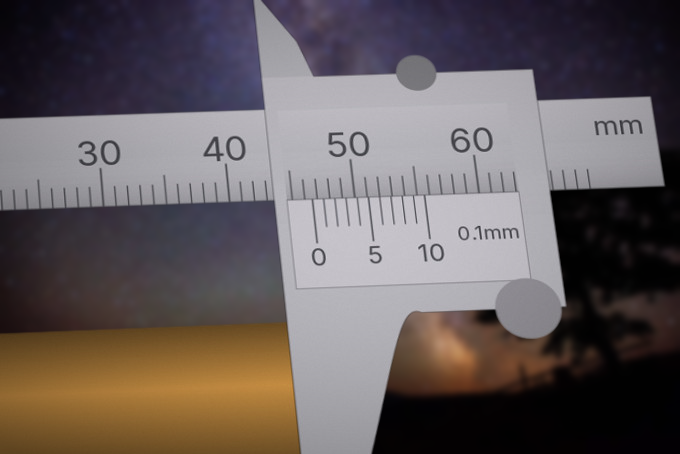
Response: 46.6
